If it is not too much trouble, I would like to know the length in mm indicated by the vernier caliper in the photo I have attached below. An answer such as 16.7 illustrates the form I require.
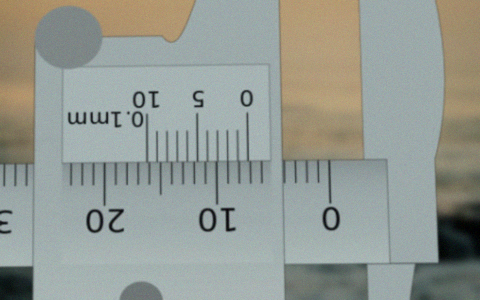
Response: 7.2
